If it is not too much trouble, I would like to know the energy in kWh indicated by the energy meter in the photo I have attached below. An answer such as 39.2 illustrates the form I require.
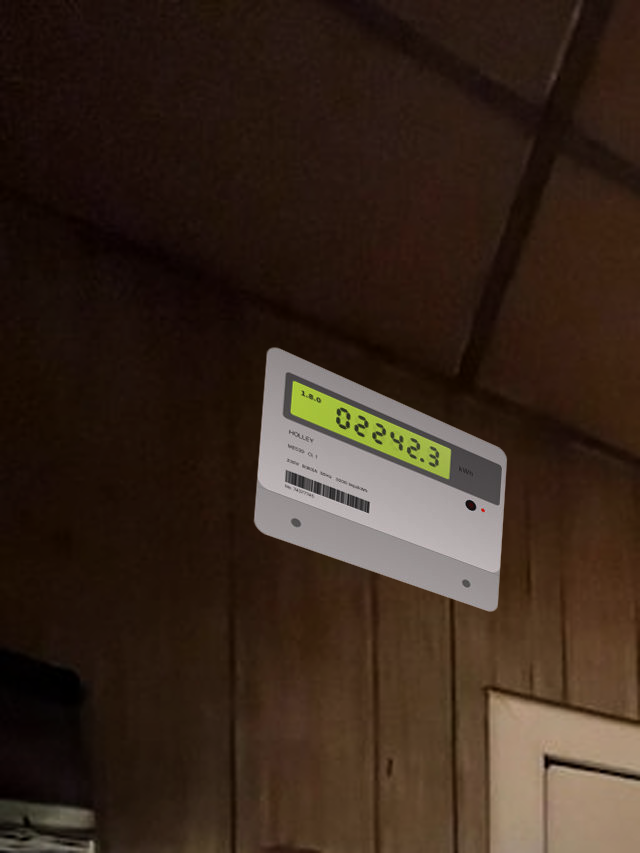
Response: 2242.3
